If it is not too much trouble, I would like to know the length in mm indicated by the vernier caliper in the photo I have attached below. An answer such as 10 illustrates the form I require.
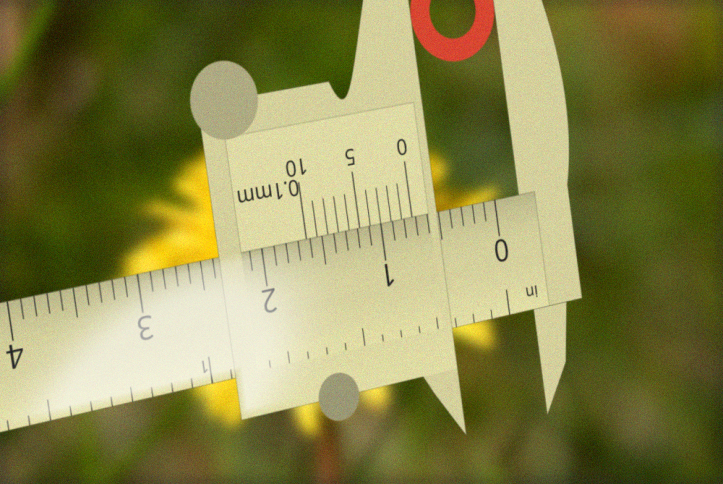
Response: 7.3
